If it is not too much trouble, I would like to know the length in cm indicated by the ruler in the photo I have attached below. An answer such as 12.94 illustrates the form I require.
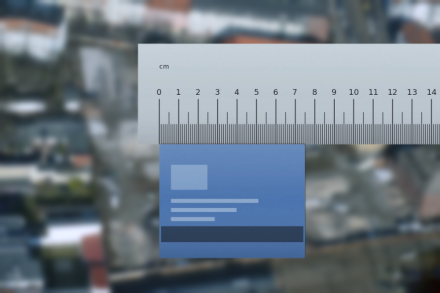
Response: 7.5
